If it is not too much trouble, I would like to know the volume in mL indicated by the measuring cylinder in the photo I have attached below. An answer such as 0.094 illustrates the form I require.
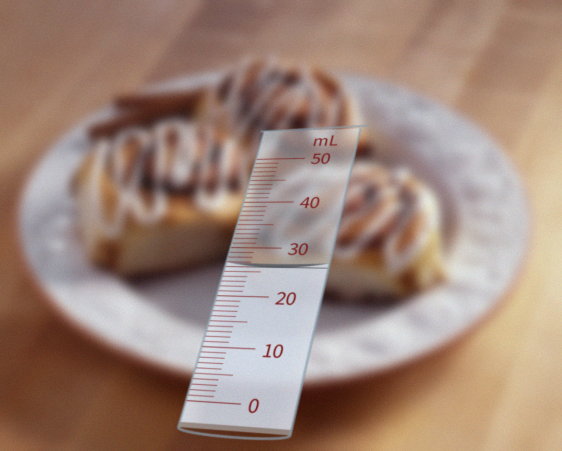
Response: 26
